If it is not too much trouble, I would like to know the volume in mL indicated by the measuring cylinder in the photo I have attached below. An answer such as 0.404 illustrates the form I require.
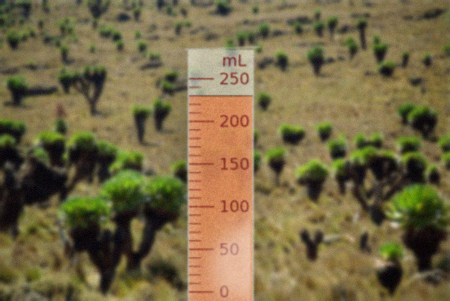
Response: 230
